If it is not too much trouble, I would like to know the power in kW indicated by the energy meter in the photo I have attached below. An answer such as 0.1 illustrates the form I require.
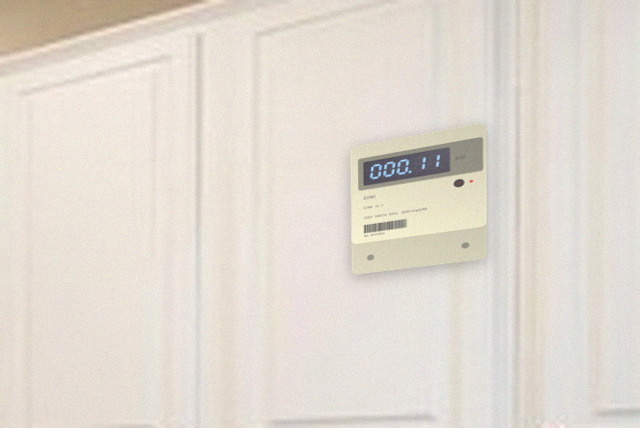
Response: 0.11
